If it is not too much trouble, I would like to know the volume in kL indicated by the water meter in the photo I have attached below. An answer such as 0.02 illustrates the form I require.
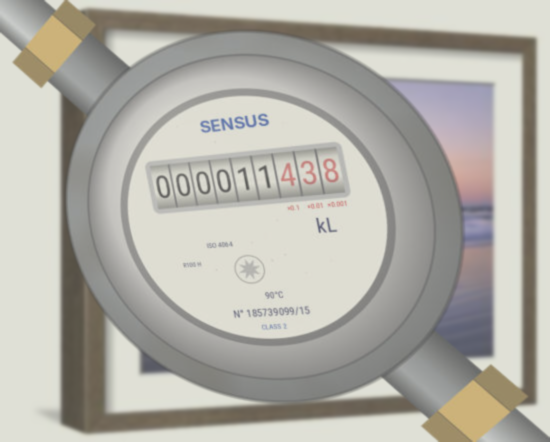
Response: 11.438
